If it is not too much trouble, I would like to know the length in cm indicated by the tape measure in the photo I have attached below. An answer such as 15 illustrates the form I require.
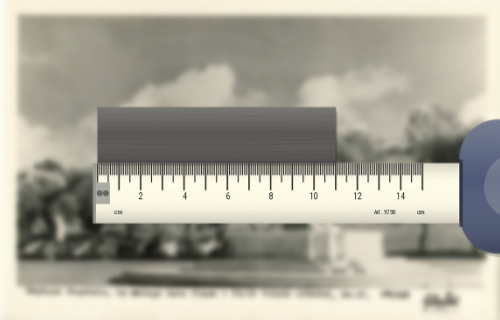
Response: 11
